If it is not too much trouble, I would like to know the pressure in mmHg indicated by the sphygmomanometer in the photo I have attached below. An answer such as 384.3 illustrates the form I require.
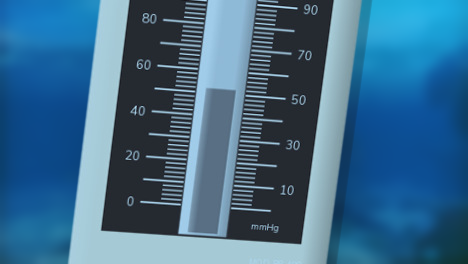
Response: 52
